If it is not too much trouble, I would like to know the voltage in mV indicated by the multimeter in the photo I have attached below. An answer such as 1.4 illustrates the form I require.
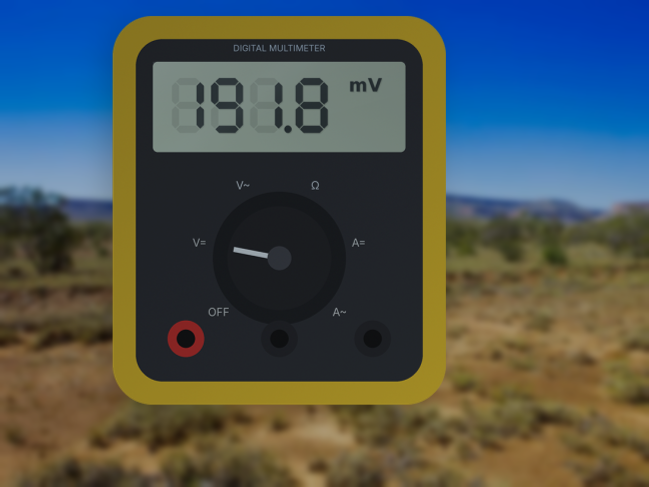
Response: 191.8
